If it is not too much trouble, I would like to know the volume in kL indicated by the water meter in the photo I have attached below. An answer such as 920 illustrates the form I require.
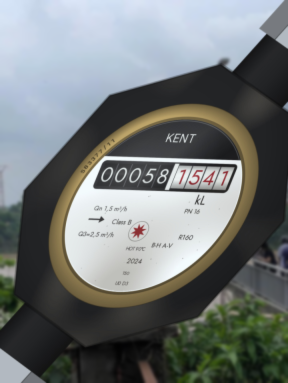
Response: 58.1541
